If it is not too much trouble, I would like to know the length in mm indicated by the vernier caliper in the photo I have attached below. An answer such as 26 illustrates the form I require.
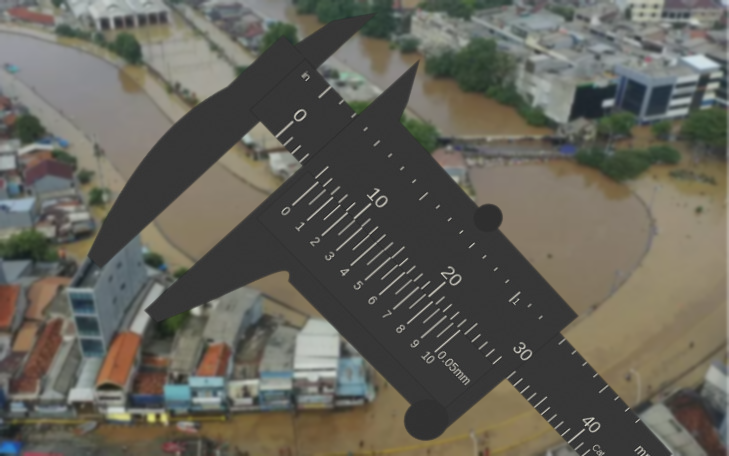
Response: 5.4
